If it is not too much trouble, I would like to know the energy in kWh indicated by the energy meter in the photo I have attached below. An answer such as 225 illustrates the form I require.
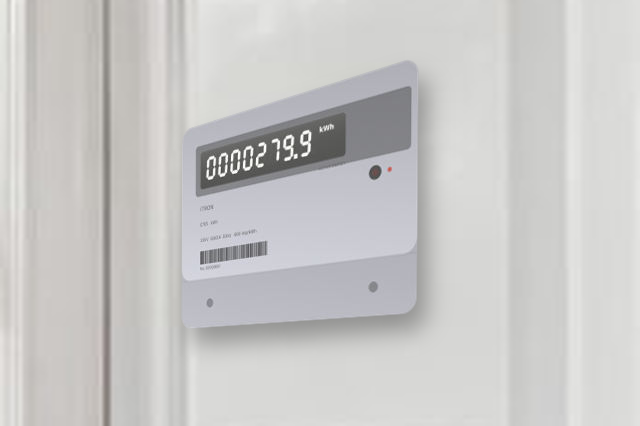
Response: 279.9
